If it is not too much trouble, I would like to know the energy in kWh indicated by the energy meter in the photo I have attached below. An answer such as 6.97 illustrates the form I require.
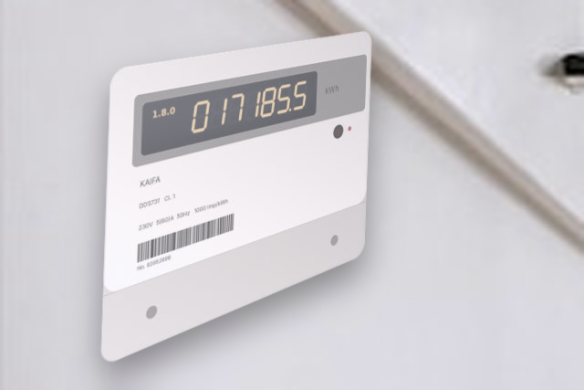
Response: 17185.5
